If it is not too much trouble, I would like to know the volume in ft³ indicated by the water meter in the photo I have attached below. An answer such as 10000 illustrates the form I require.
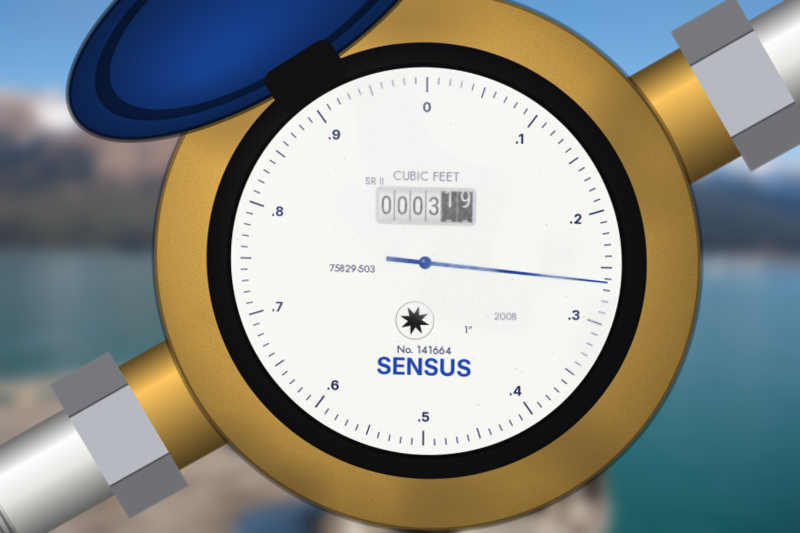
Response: 319.26
